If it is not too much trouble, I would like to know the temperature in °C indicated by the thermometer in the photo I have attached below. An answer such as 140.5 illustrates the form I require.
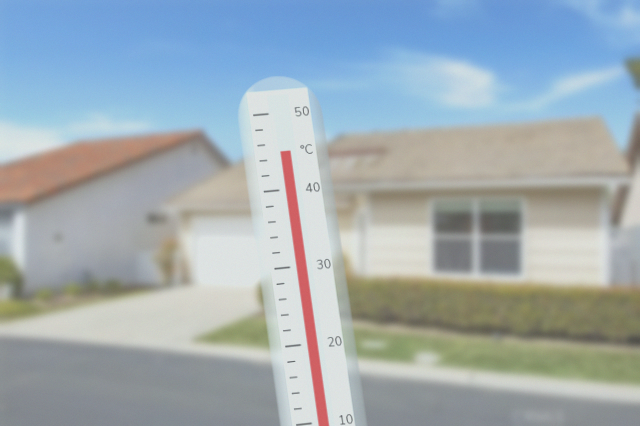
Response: 45
